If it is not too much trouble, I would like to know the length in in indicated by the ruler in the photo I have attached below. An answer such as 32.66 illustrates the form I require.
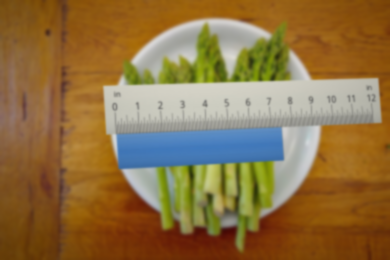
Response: 7.5
